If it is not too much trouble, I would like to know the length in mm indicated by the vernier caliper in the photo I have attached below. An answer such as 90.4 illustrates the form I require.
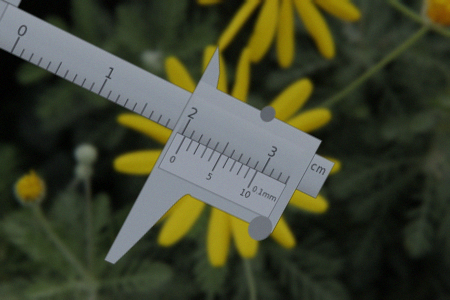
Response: 20.4
